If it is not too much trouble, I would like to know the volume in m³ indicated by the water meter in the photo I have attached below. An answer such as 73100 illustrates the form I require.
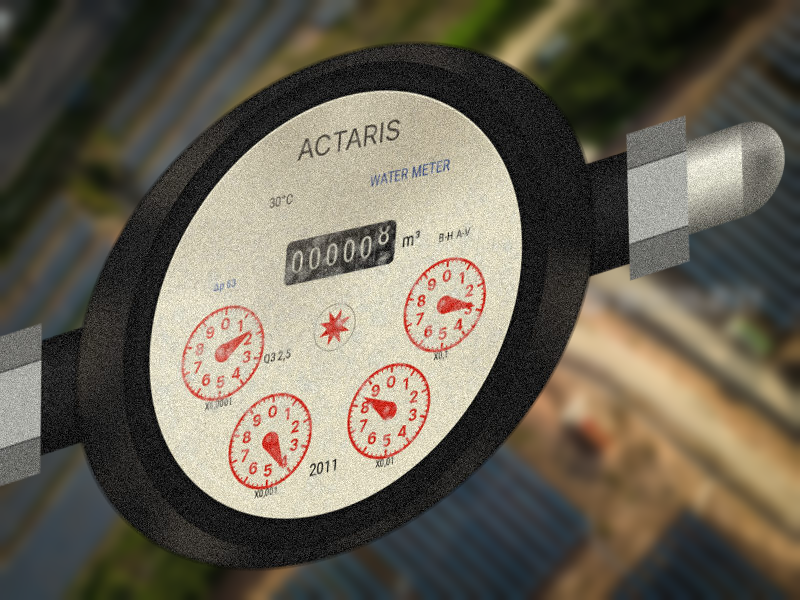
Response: 8.2841
